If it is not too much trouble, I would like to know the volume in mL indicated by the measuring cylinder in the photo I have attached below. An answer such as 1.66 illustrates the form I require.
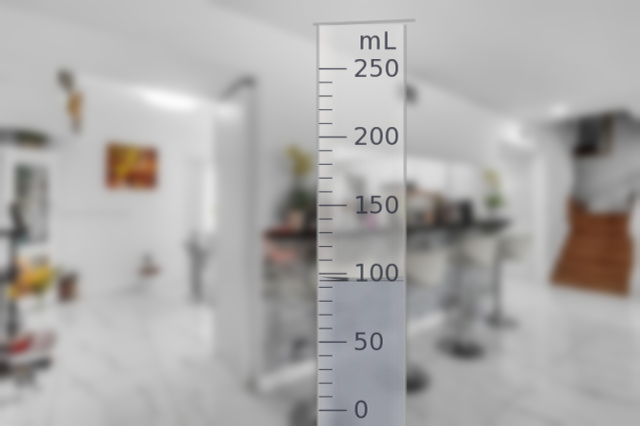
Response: 95
